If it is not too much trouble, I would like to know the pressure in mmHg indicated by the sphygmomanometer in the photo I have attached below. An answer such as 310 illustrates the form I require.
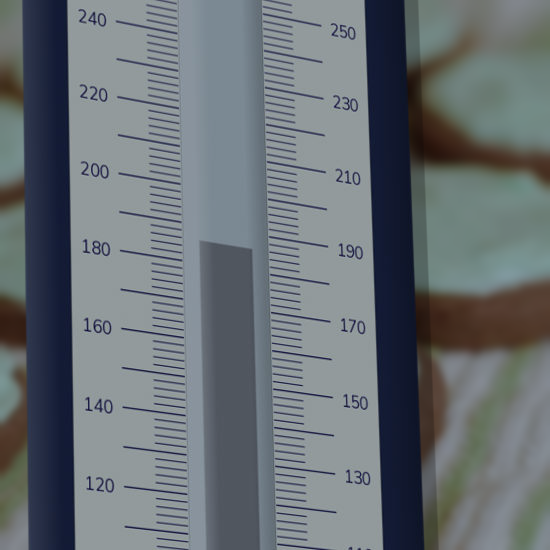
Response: 186
